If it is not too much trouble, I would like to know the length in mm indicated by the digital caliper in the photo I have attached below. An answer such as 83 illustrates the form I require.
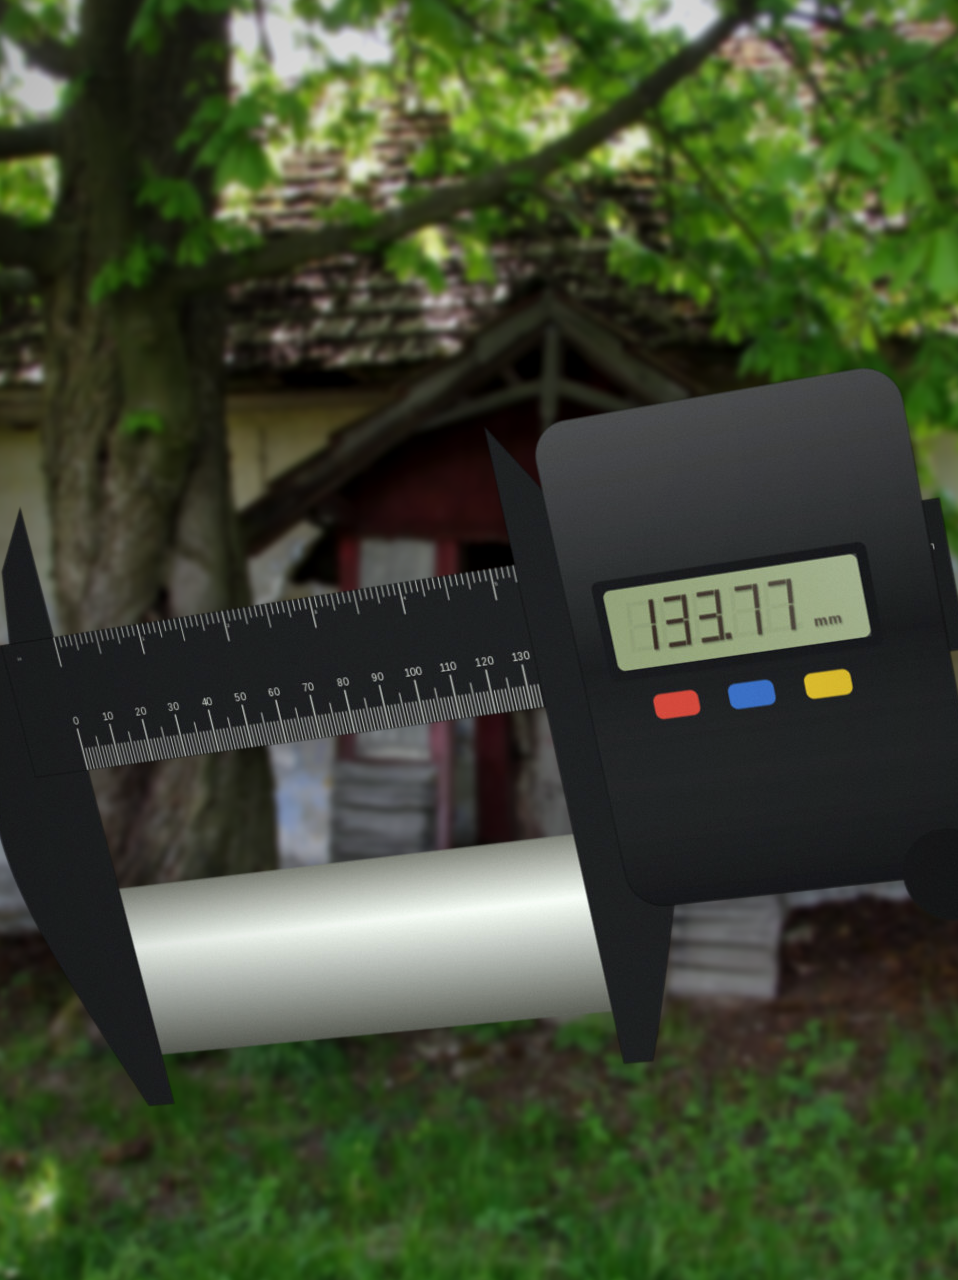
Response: 133.77
